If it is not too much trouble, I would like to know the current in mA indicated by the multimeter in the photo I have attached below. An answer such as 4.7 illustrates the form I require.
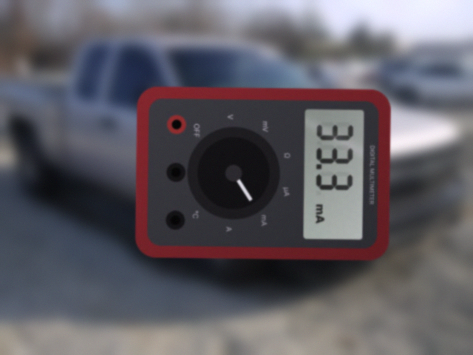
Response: 33.3
